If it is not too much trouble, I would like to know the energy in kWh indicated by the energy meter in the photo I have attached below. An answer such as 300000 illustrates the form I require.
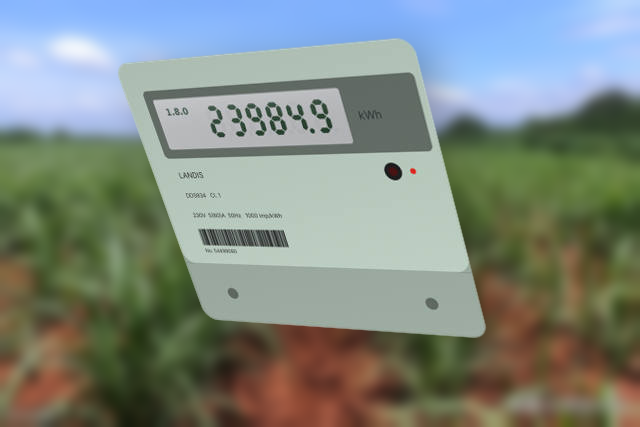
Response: 23984.9
